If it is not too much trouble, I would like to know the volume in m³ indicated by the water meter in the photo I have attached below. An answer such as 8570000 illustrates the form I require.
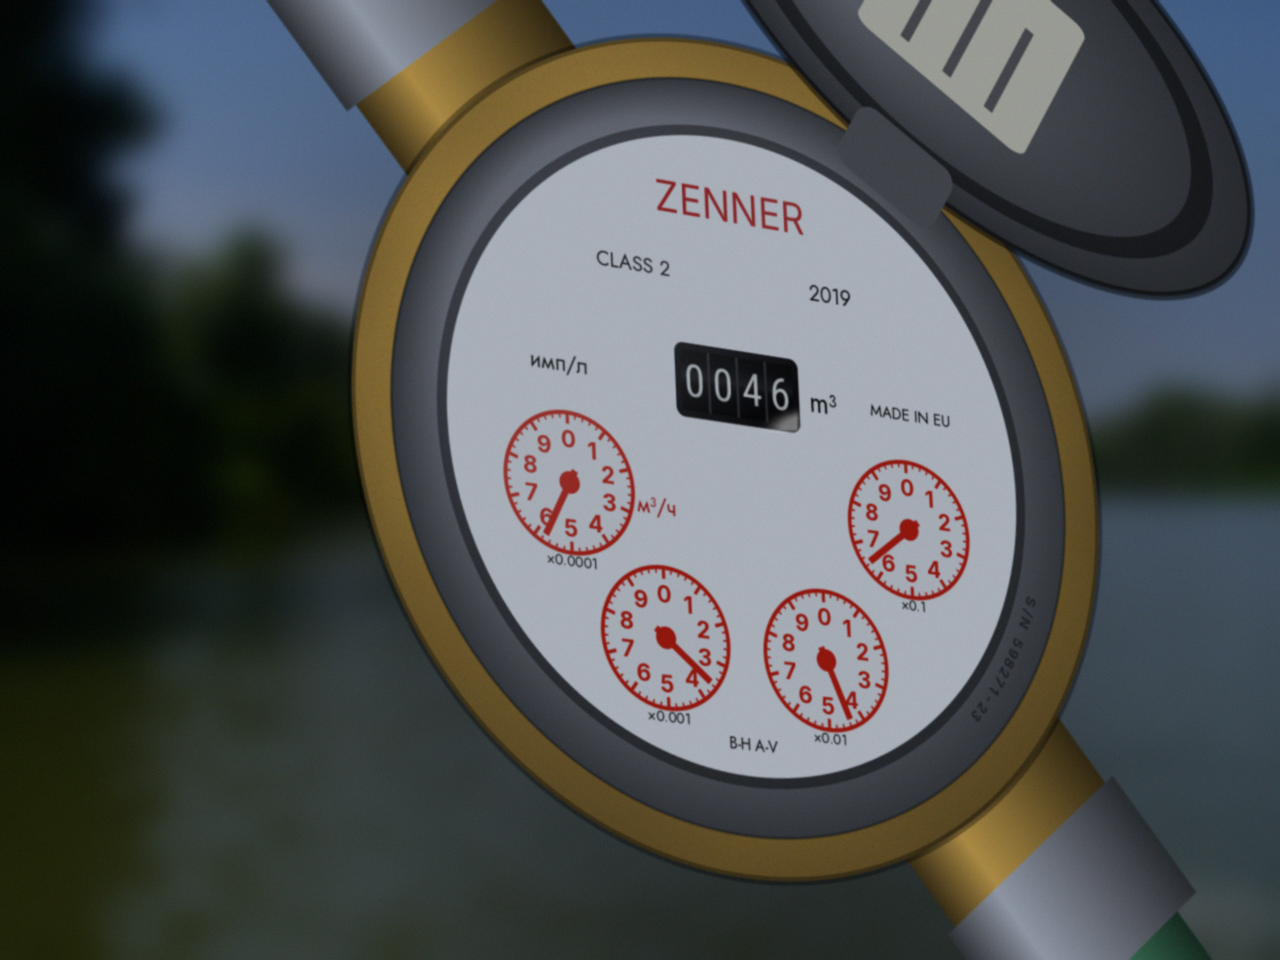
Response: 46.6435
